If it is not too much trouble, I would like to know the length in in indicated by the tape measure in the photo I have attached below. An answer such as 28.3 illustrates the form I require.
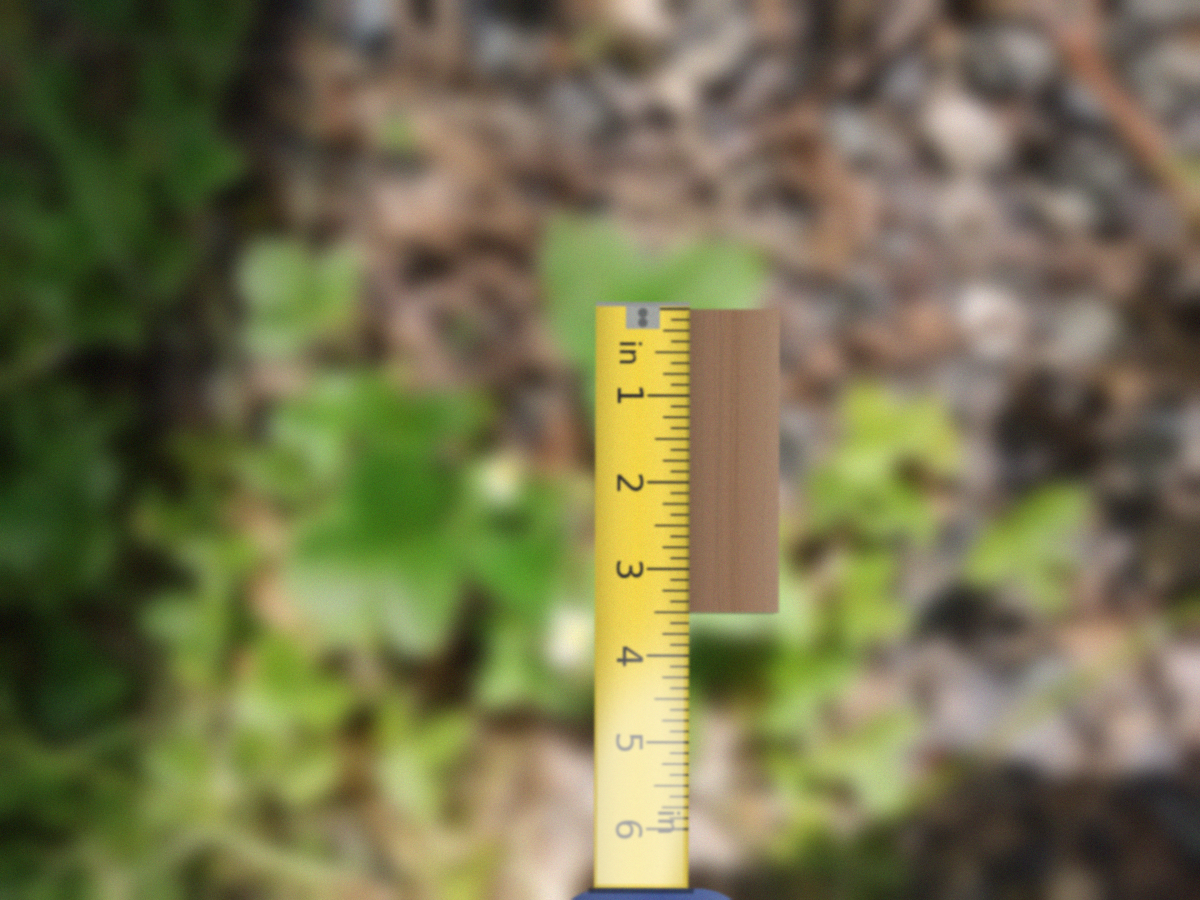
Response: 3.5
